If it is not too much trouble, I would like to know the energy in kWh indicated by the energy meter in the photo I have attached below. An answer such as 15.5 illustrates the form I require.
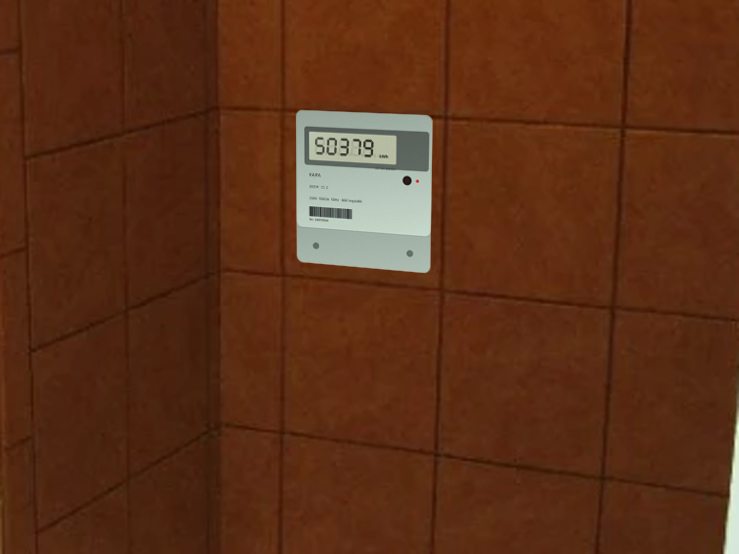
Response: 50379
